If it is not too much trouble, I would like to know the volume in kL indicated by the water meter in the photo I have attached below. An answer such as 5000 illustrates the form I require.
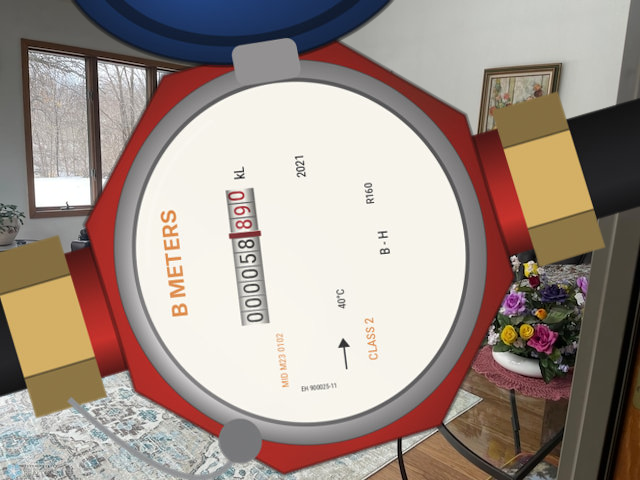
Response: 58.890
